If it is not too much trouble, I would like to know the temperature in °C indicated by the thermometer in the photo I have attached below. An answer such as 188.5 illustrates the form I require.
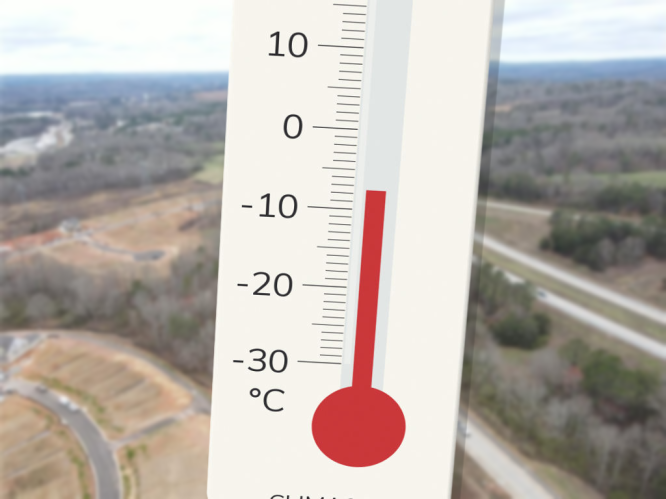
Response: -7.5
